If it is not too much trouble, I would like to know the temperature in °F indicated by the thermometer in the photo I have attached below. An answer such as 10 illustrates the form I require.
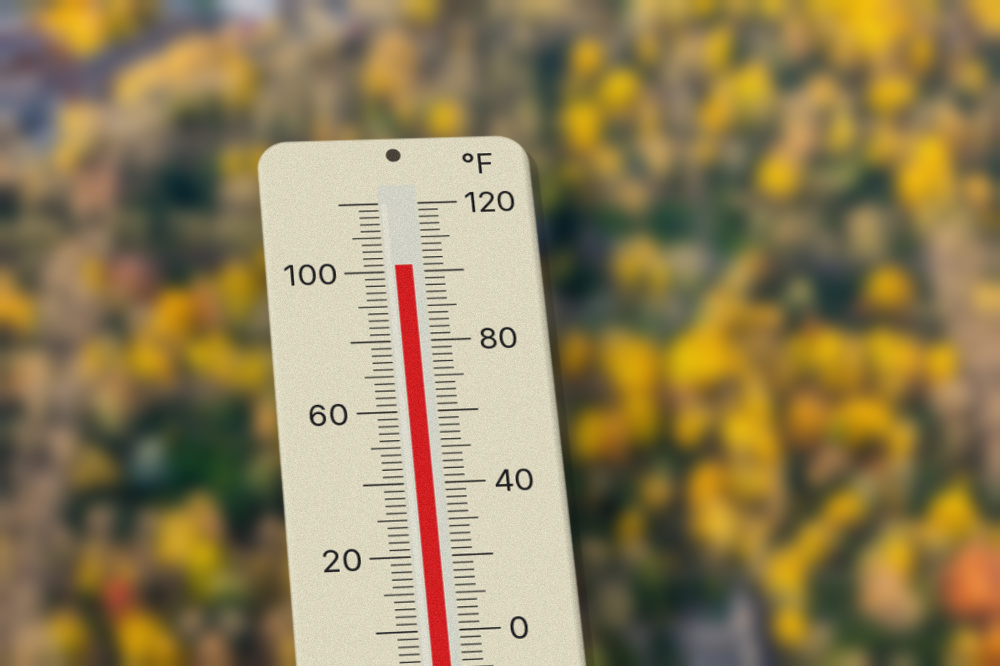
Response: 102
